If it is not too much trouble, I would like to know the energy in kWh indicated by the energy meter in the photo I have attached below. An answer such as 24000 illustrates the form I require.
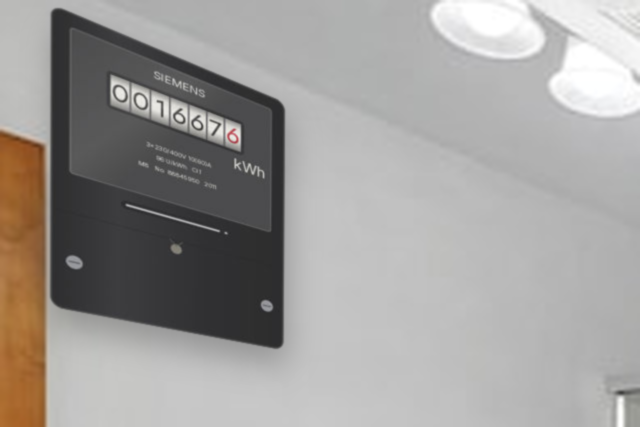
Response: 1667.6
